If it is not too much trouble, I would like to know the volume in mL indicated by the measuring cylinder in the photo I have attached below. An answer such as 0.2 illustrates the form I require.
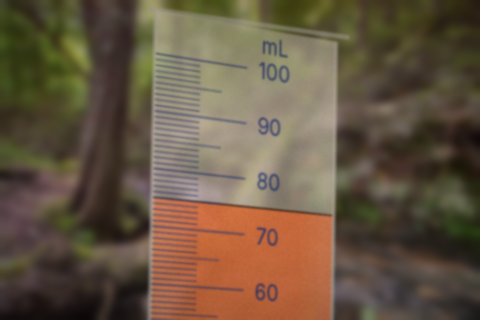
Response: 75
